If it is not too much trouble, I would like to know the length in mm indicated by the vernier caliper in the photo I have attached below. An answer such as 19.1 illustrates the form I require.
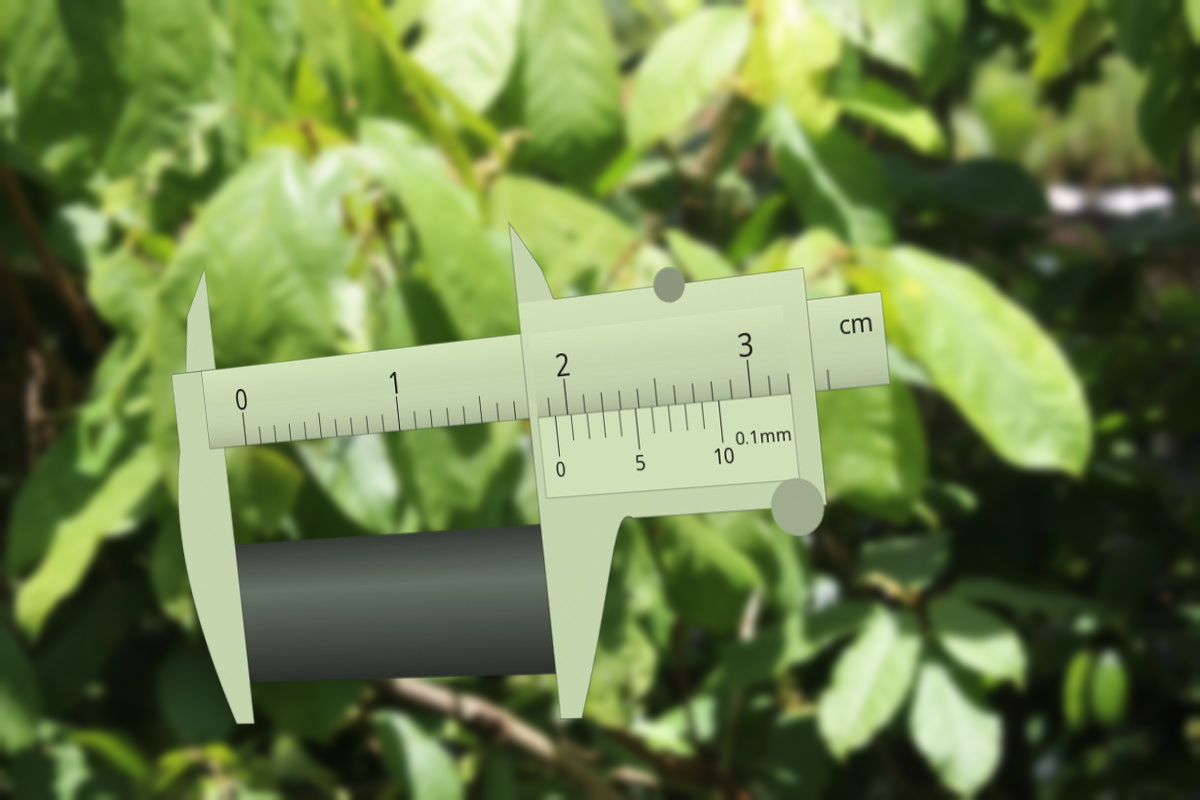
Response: 19.3
